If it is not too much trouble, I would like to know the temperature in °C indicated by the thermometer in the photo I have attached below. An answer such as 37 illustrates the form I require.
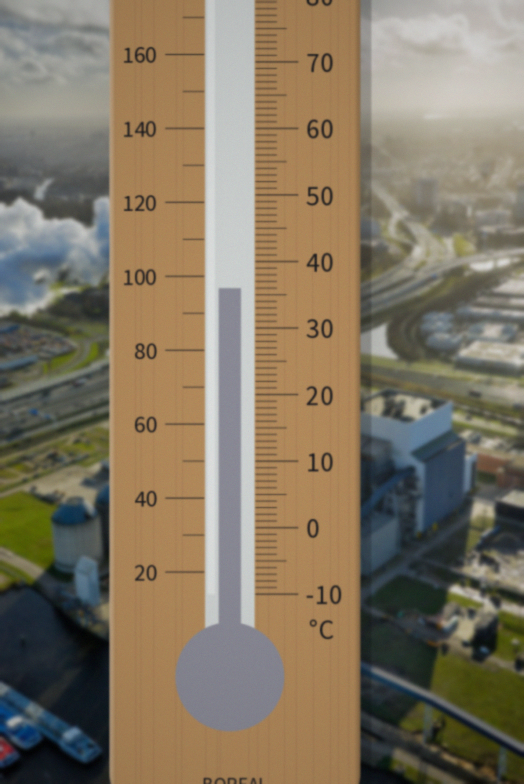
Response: 36
